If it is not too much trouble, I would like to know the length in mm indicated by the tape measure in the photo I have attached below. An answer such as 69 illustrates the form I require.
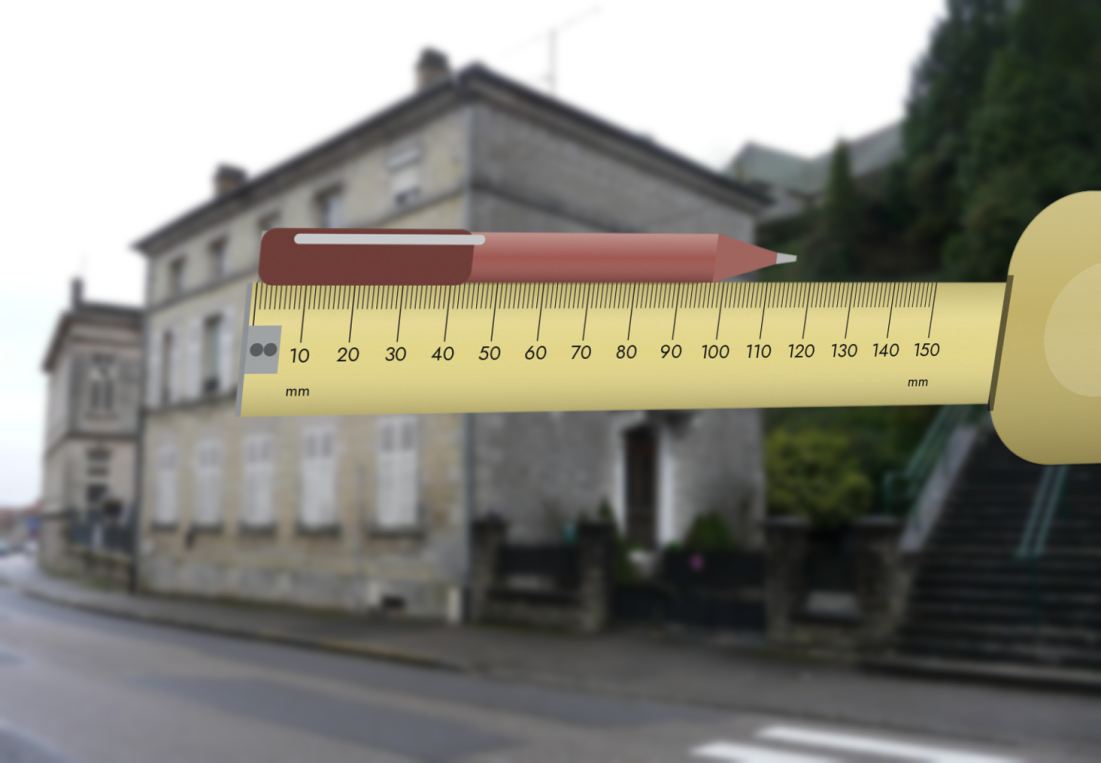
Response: 116
